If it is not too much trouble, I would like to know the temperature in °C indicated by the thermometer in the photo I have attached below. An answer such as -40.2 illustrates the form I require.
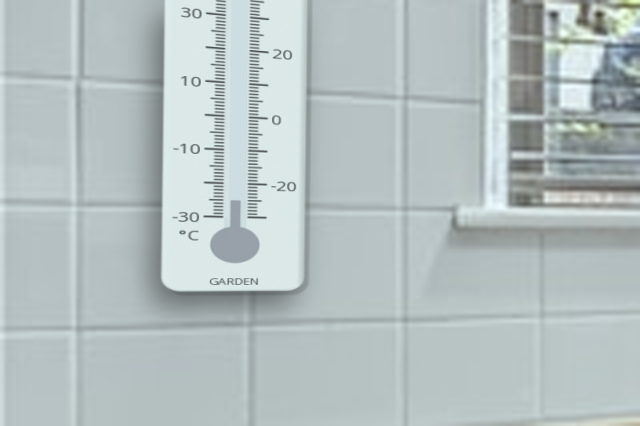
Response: -25
